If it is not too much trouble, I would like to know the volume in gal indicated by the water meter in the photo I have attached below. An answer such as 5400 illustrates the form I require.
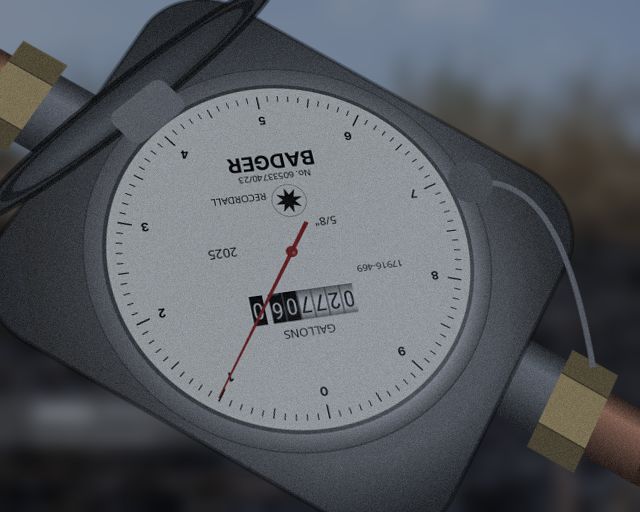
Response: 277061.0
